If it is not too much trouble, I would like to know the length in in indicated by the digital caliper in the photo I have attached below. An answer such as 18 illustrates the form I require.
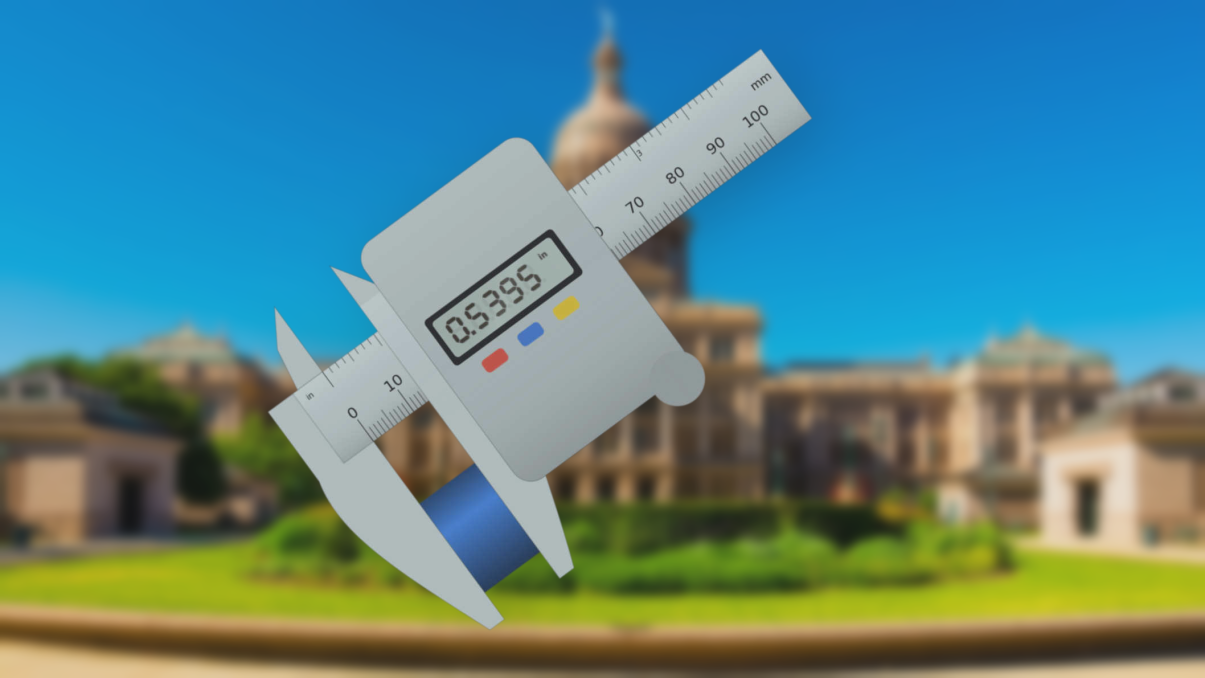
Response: 0.5395
